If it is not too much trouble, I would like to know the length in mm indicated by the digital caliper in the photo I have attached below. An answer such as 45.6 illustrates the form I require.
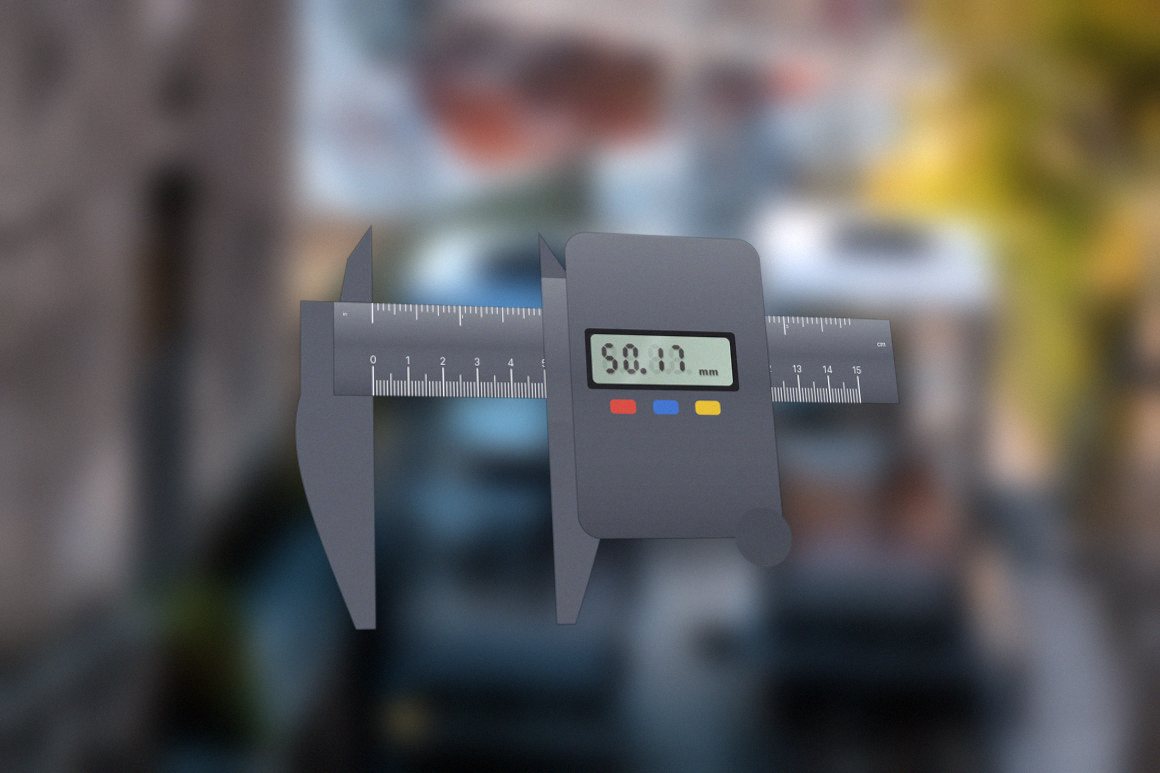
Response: 50.17
